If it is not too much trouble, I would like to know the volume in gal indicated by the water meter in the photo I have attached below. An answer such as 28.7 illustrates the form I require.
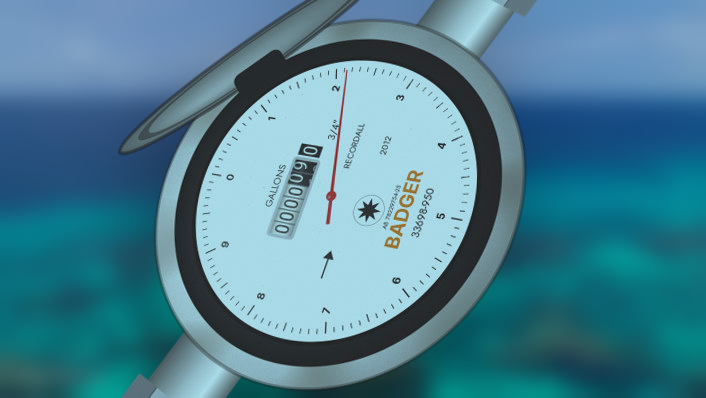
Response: 92.1
